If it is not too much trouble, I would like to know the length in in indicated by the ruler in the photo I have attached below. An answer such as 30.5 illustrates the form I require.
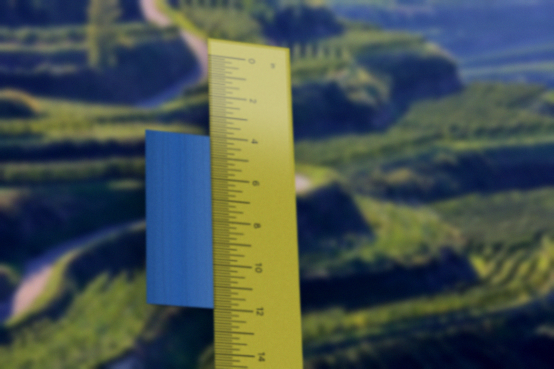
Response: 8
